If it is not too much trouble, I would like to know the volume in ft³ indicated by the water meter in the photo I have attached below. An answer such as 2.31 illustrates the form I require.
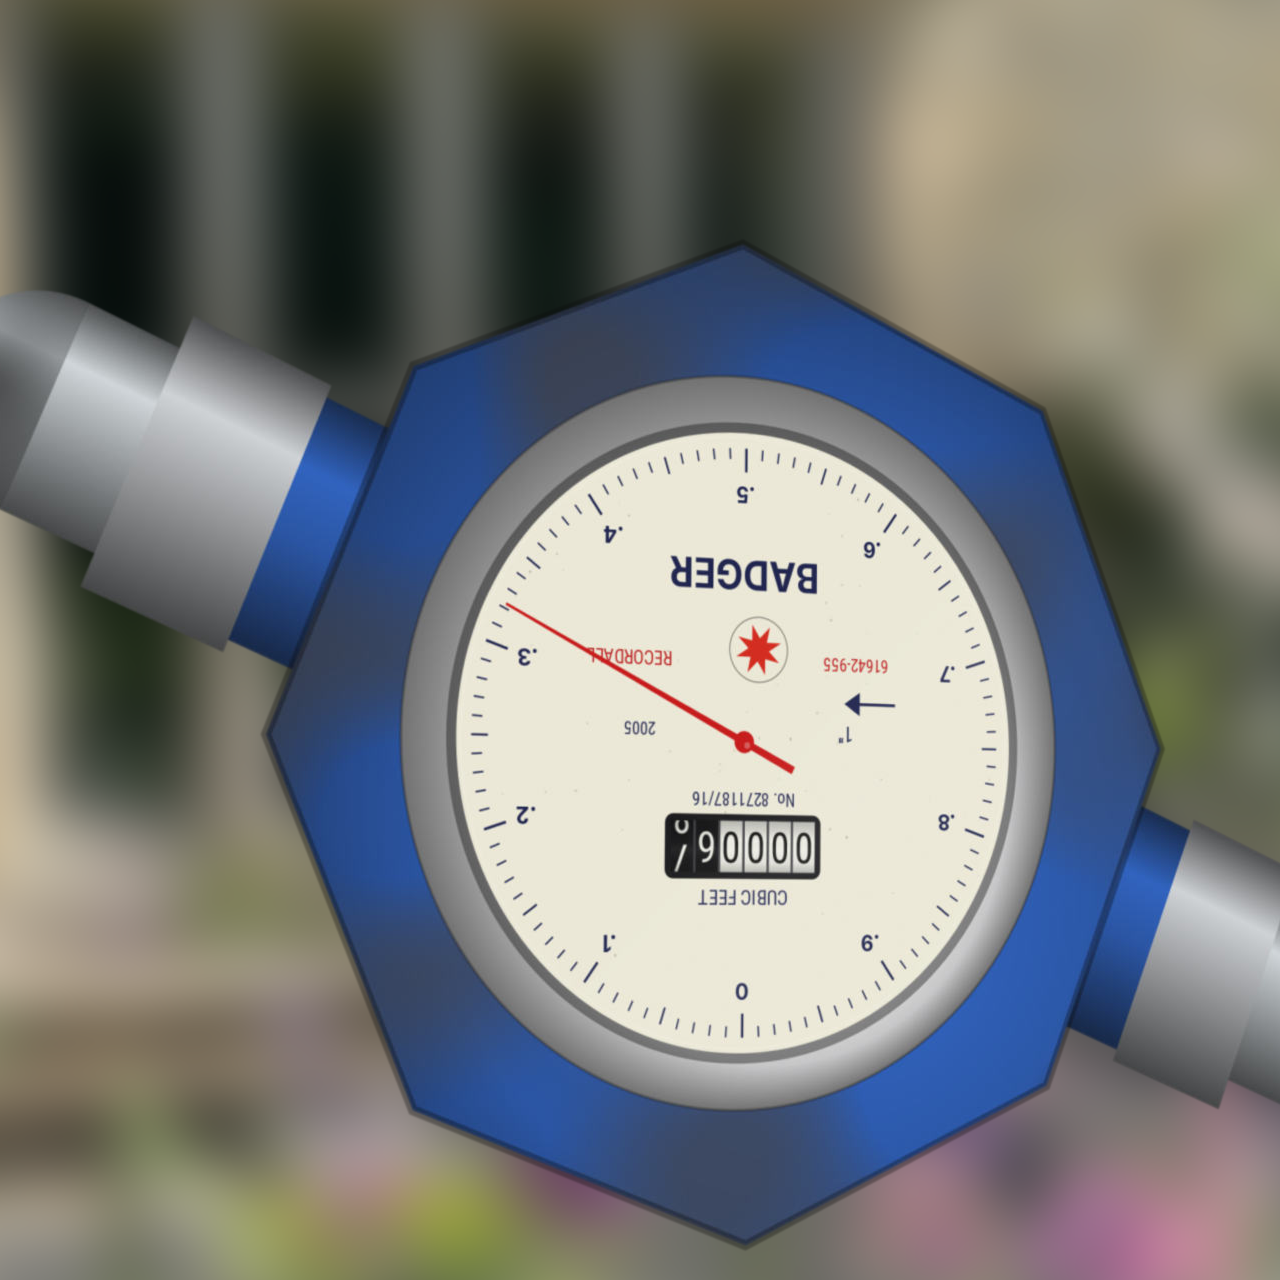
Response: 67.32
